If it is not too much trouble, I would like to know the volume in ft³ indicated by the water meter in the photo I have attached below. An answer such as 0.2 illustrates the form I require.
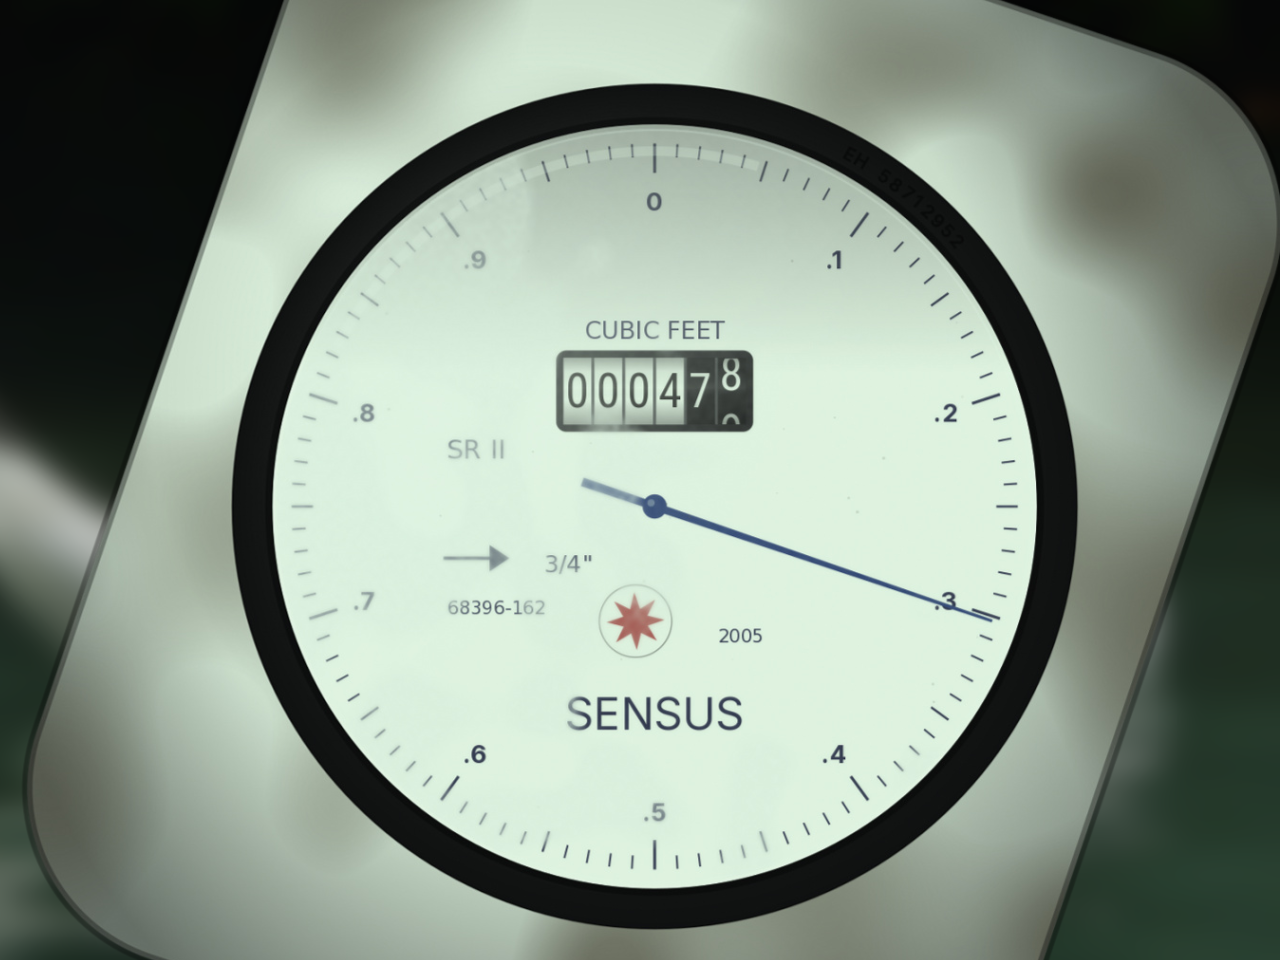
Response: 478.30
